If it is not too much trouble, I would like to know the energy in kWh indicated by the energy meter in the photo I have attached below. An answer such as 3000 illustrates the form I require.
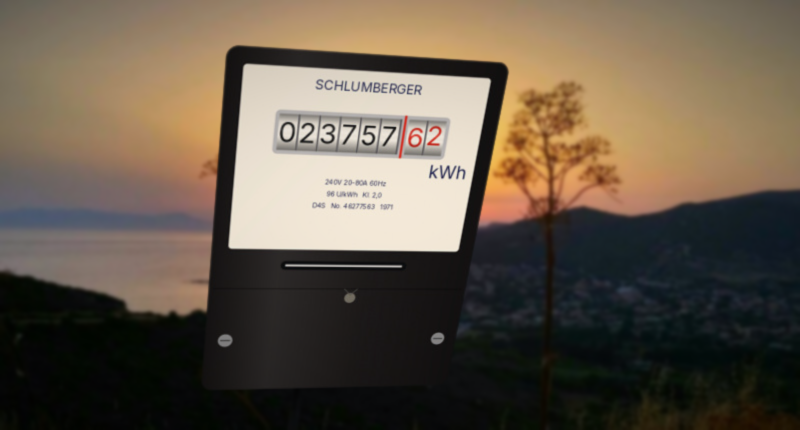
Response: 23757.62
